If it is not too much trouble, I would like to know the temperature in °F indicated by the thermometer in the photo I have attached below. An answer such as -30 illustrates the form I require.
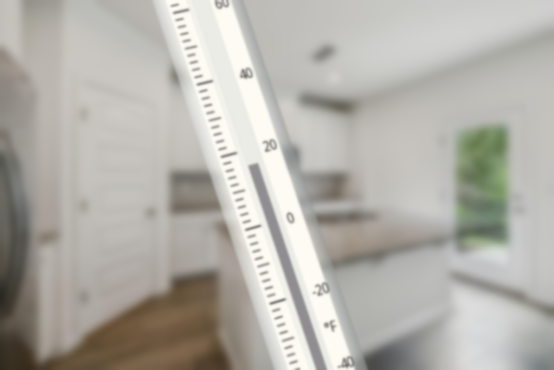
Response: 16
